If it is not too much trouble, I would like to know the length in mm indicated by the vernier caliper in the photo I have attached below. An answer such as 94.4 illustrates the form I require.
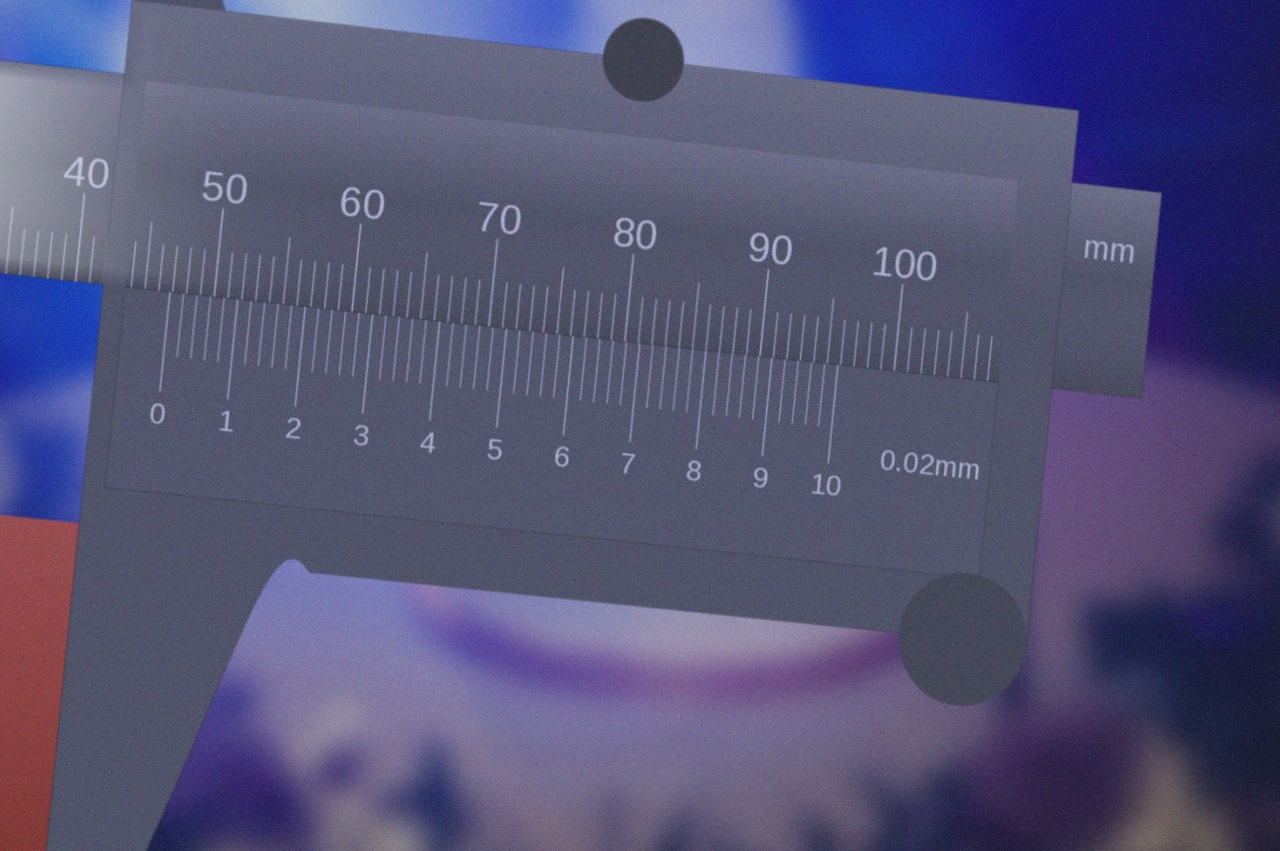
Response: 46.8
